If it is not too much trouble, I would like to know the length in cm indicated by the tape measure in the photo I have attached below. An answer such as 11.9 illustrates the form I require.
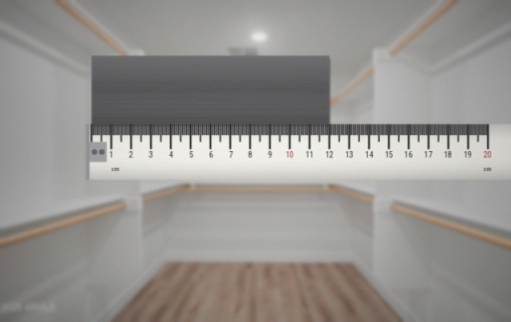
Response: 12
